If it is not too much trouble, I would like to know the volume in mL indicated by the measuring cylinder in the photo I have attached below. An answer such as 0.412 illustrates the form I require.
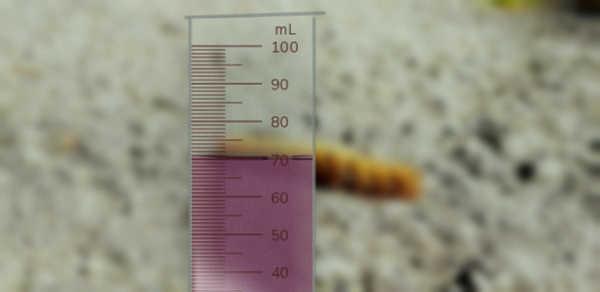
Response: 70
